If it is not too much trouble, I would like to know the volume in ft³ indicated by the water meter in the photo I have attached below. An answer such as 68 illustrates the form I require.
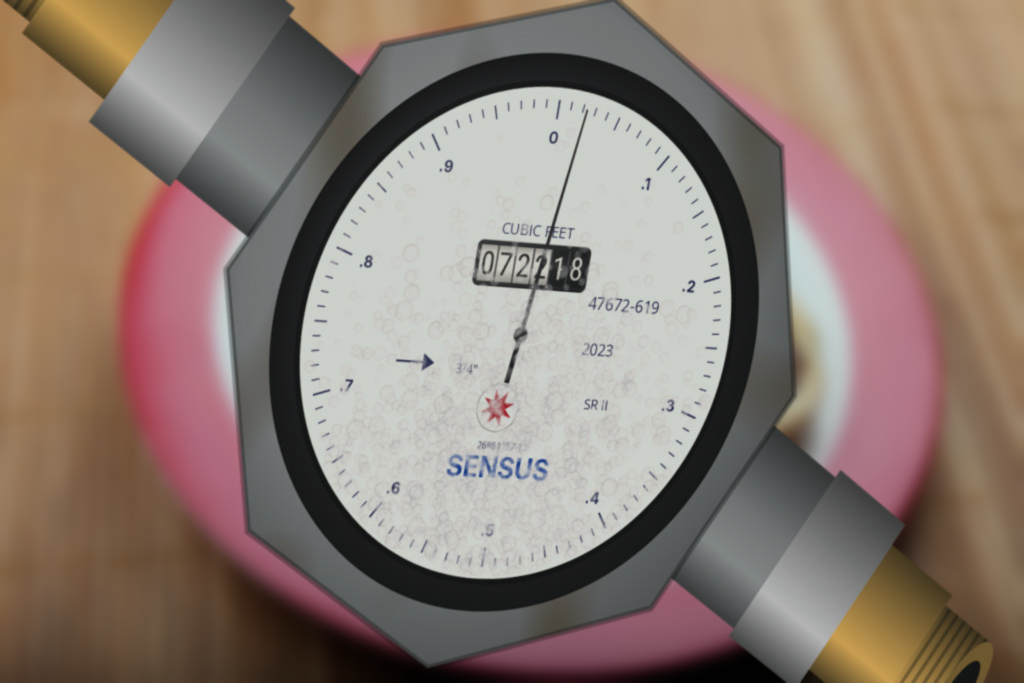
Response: 72218.02
